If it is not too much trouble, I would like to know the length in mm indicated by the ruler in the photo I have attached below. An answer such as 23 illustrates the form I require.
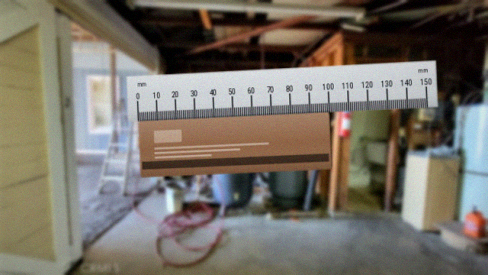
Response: 100
